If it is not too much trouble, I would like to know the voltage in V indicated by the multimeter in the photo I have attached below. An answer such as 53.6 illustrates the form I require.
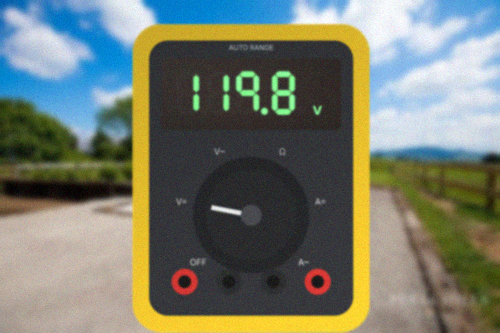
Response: 119.8
